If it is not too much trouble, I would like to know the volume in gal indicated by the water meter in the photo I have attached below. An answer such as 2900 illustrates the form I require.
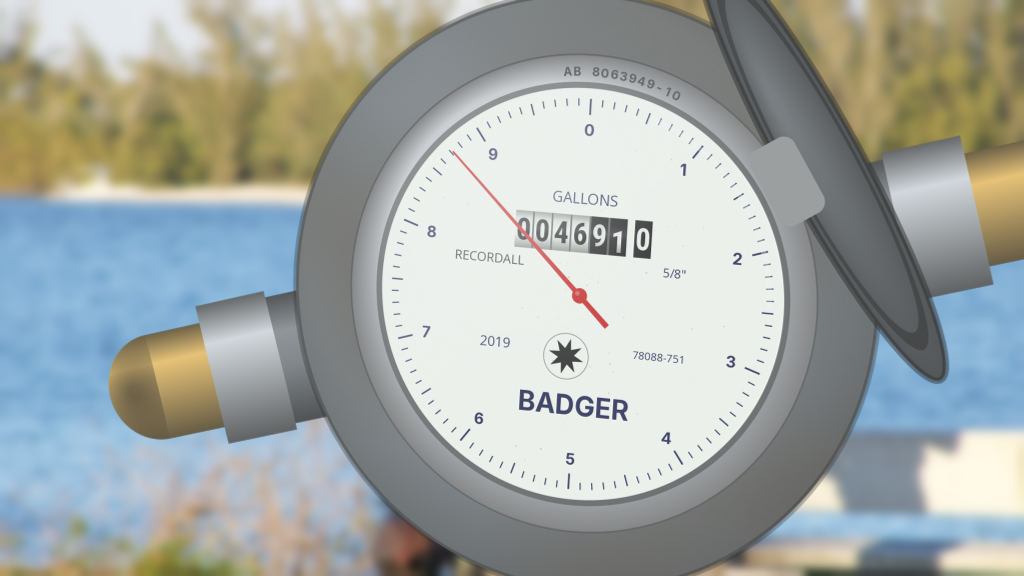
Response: 46908.7
